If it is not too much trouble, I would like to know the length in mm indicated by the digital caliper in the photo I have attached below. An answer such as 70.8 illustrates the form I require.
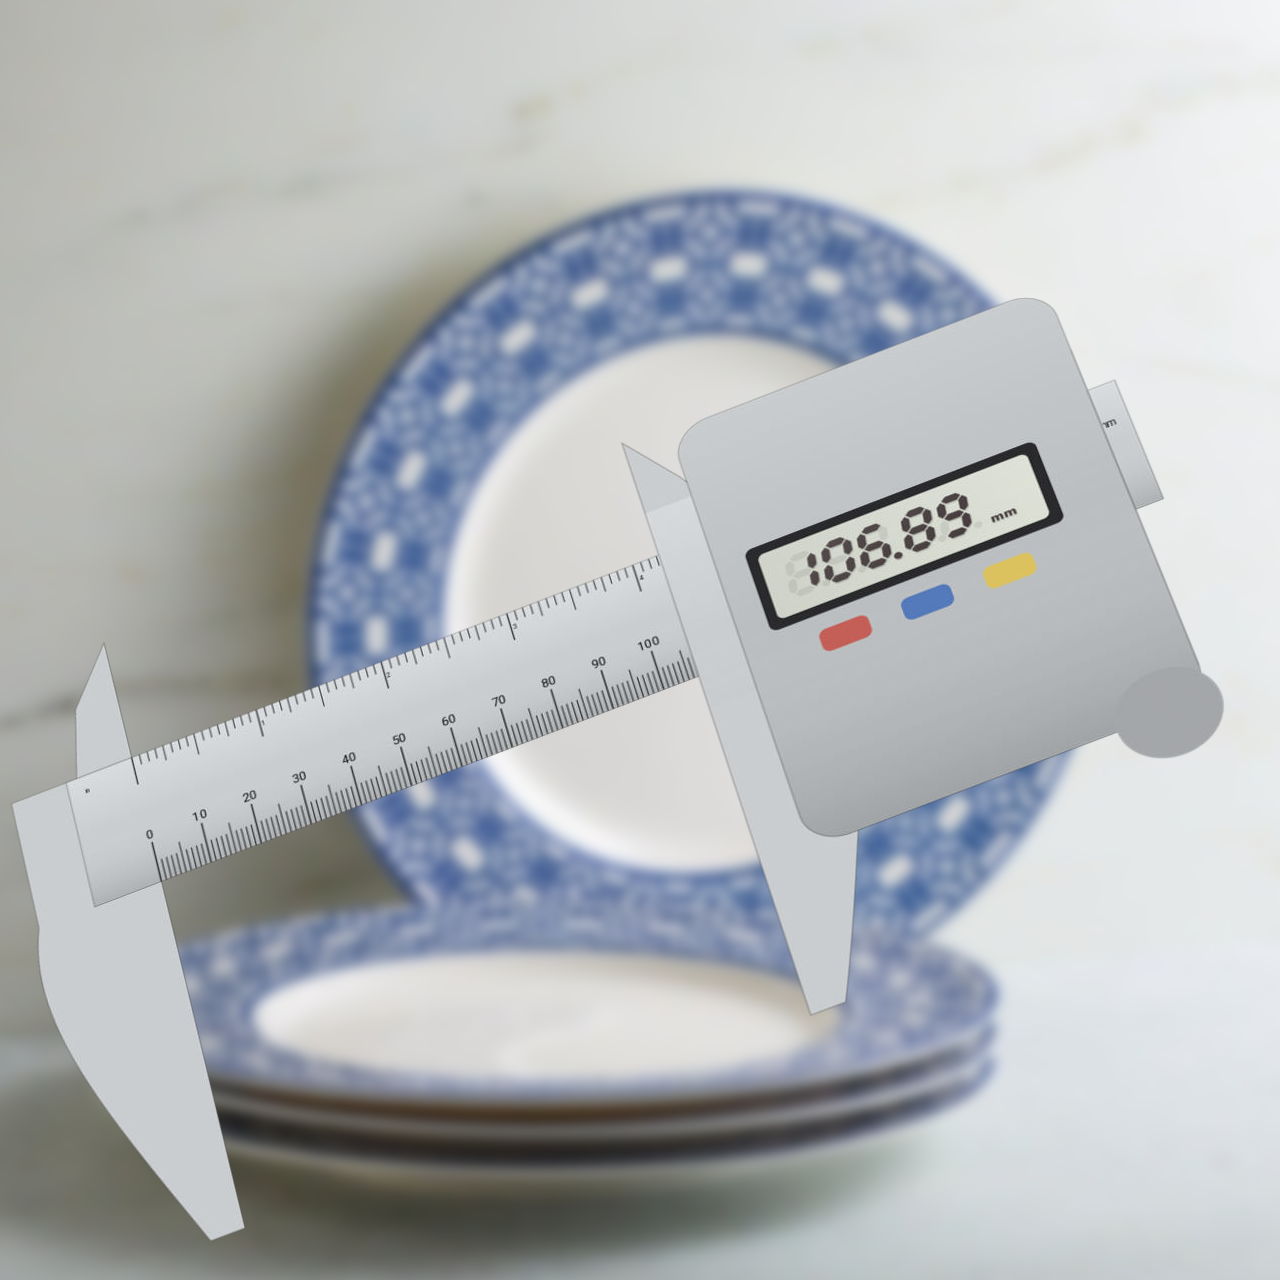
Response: 106.89
